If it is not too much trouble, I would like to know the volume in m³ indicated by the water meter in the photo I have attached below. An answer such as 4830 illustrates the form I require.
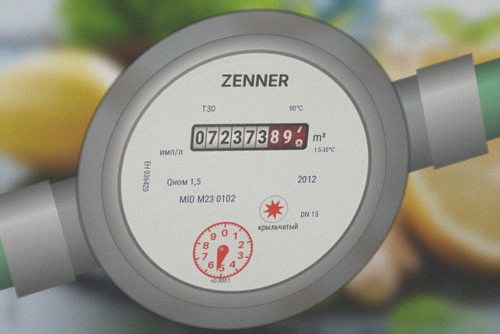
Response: 72373.8975
